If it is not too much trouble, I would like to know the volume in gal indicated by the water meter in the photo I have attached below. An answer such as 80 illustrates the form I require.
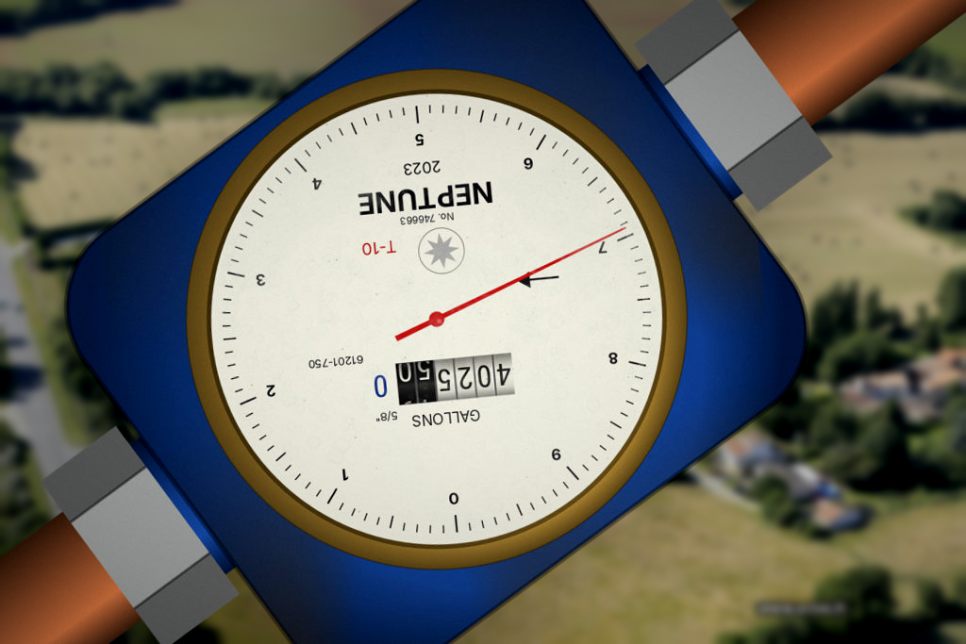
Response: 4025496.9
